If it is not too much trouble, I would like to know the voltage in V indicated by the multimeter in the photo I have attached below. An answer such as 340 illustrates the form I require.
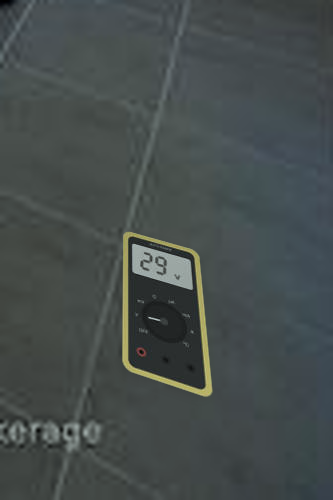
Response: 29
